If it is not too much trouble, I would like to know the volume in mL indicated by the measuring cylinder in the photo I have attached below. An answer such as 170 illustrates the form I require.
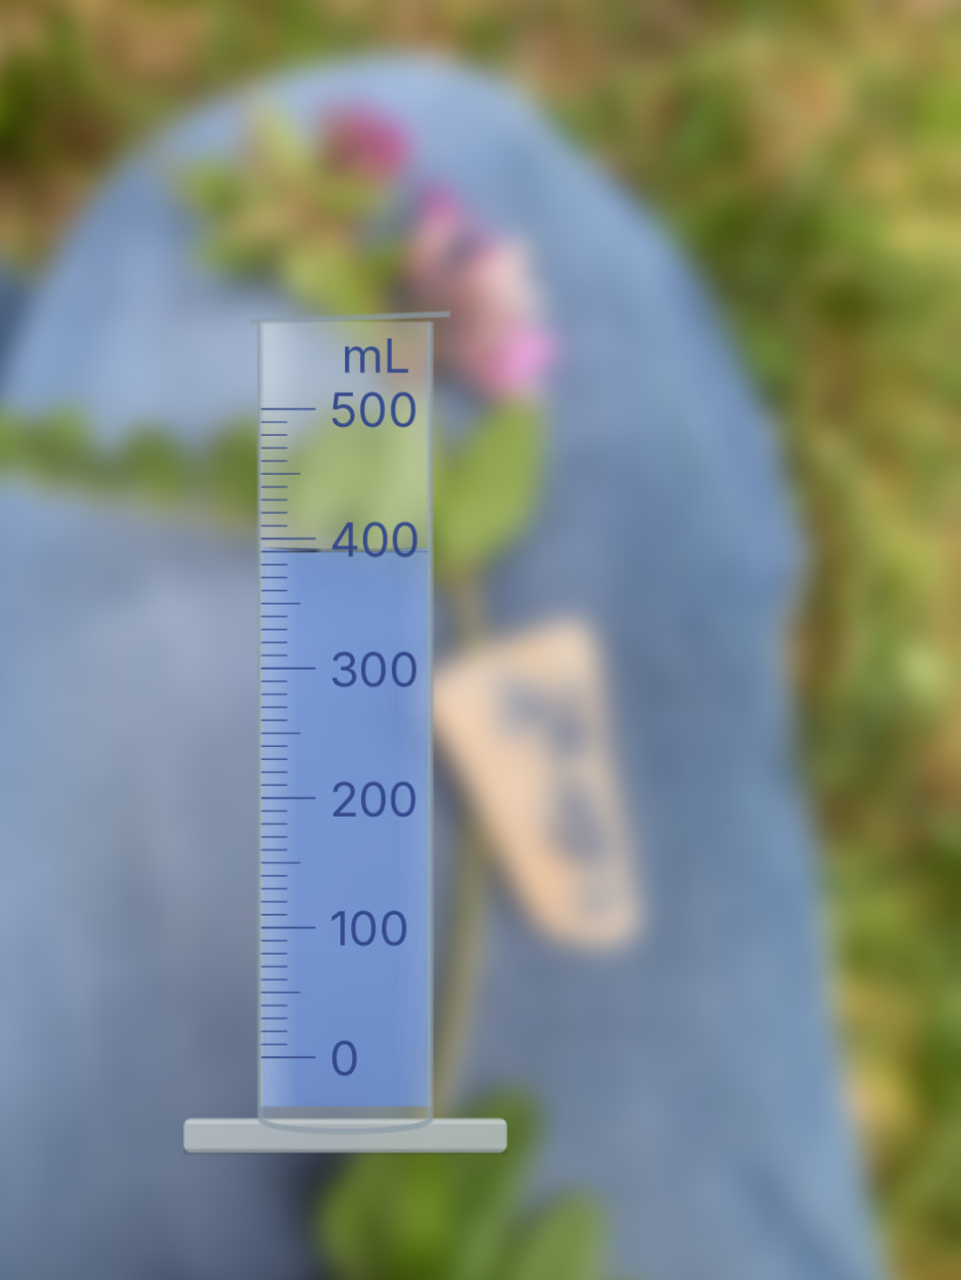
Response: 390
